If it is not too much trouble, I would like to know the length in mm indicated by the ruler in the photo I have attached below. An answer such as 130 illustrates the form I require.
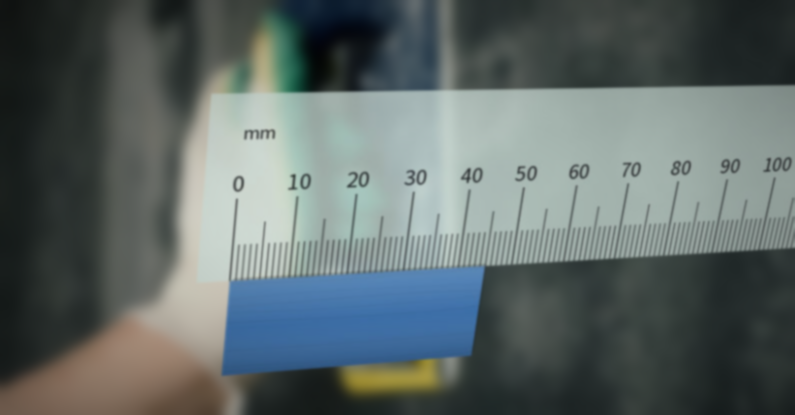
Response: 45
